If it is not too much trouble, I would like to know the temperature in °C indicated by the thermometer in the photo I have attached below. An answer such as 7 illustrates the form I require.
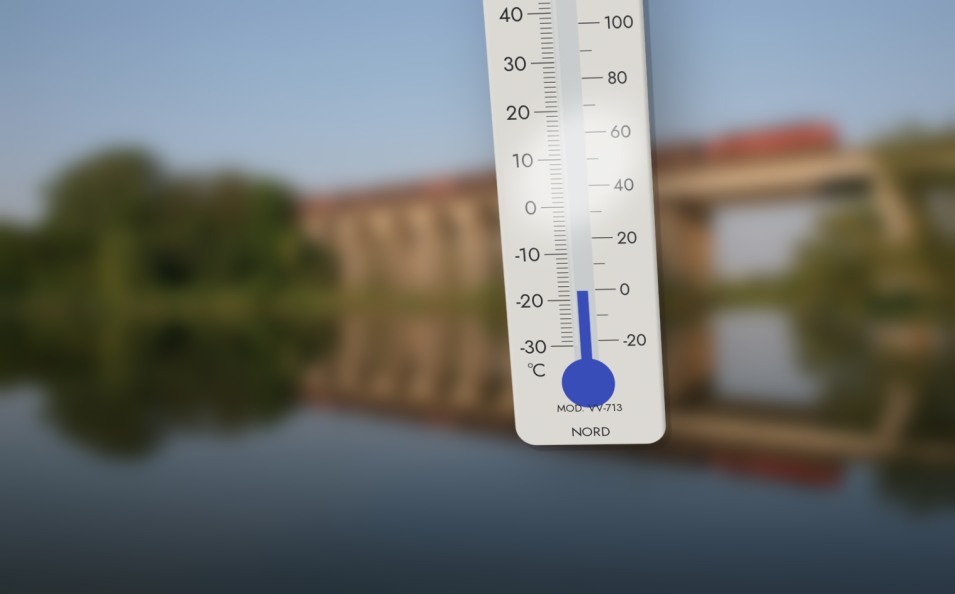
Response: -18
